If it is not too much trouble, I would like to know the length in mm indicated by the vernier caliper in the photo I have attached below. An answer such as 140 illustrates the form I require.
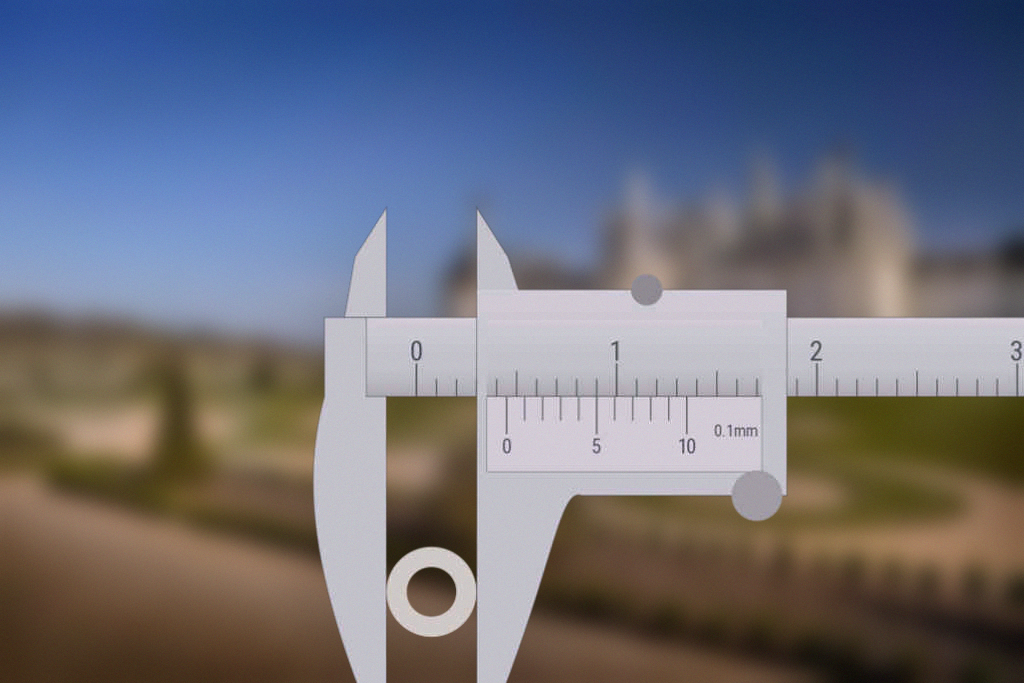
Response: 4.5
